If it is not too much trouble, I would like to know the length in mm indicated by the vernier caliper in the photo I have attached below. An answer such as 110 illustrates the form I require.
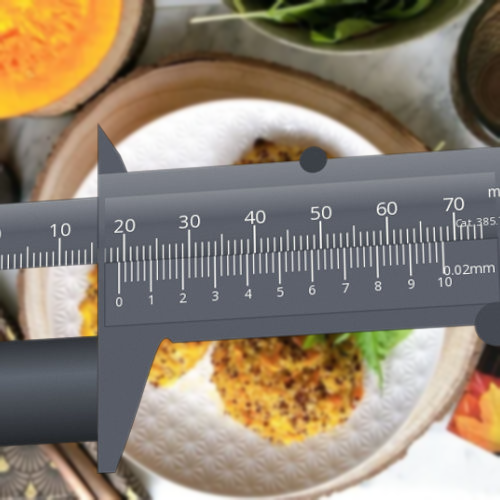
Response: 19.2
